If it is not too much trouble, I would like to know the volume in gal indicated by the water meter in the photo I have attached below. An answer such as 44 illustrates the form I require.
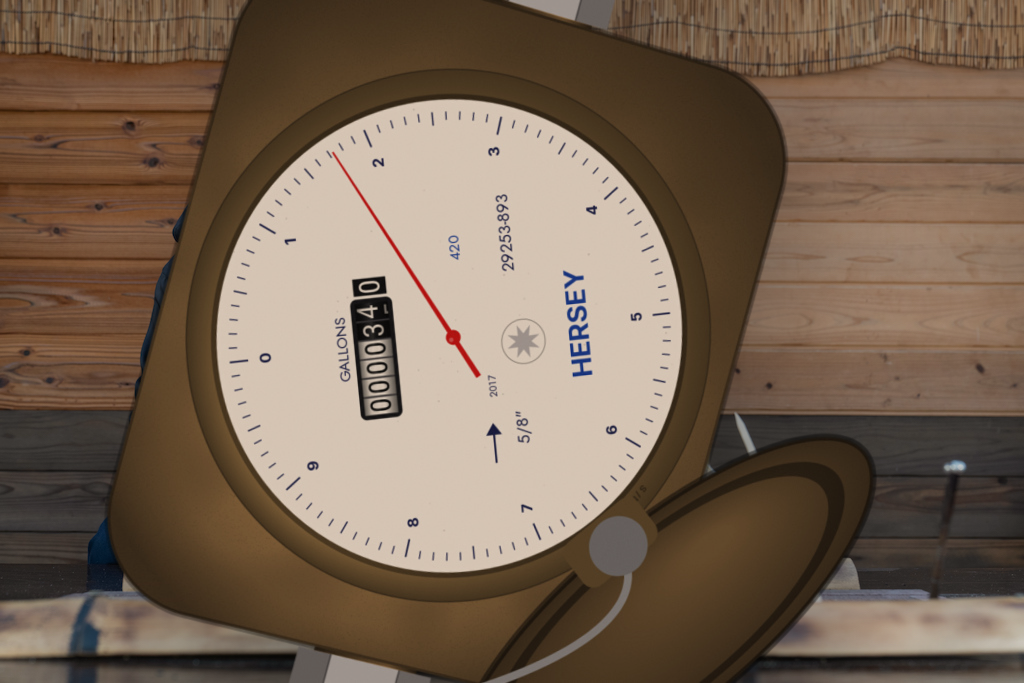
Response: 341.7
